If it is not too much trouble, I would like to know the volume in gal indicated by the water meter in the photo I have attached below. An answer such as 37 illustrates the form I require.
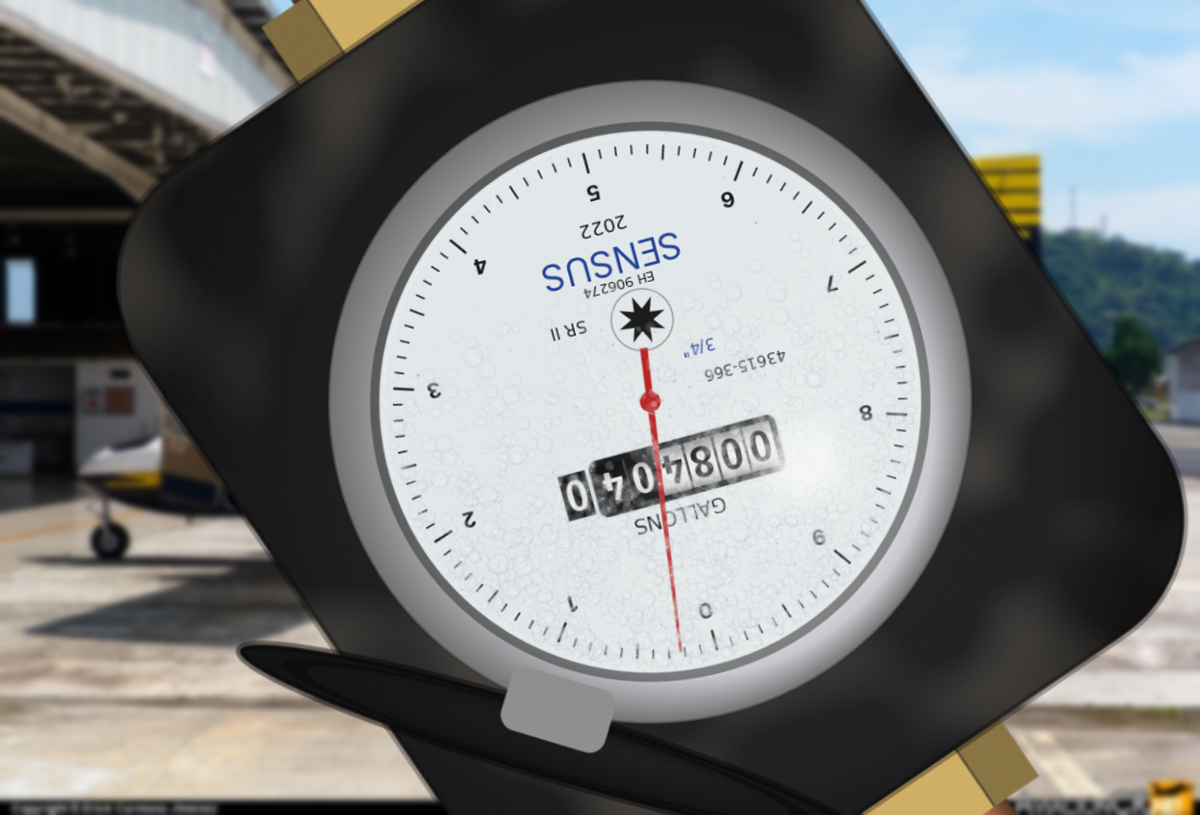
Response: 84040.2
